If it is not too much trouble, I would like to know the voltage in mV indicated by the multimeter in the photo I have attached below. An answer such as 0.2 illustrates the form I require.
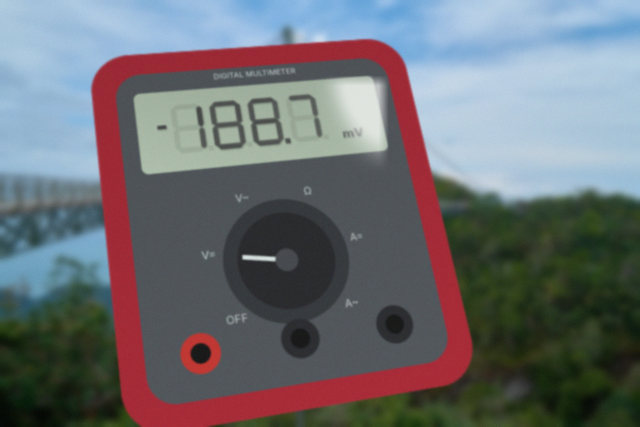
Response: -188.7
